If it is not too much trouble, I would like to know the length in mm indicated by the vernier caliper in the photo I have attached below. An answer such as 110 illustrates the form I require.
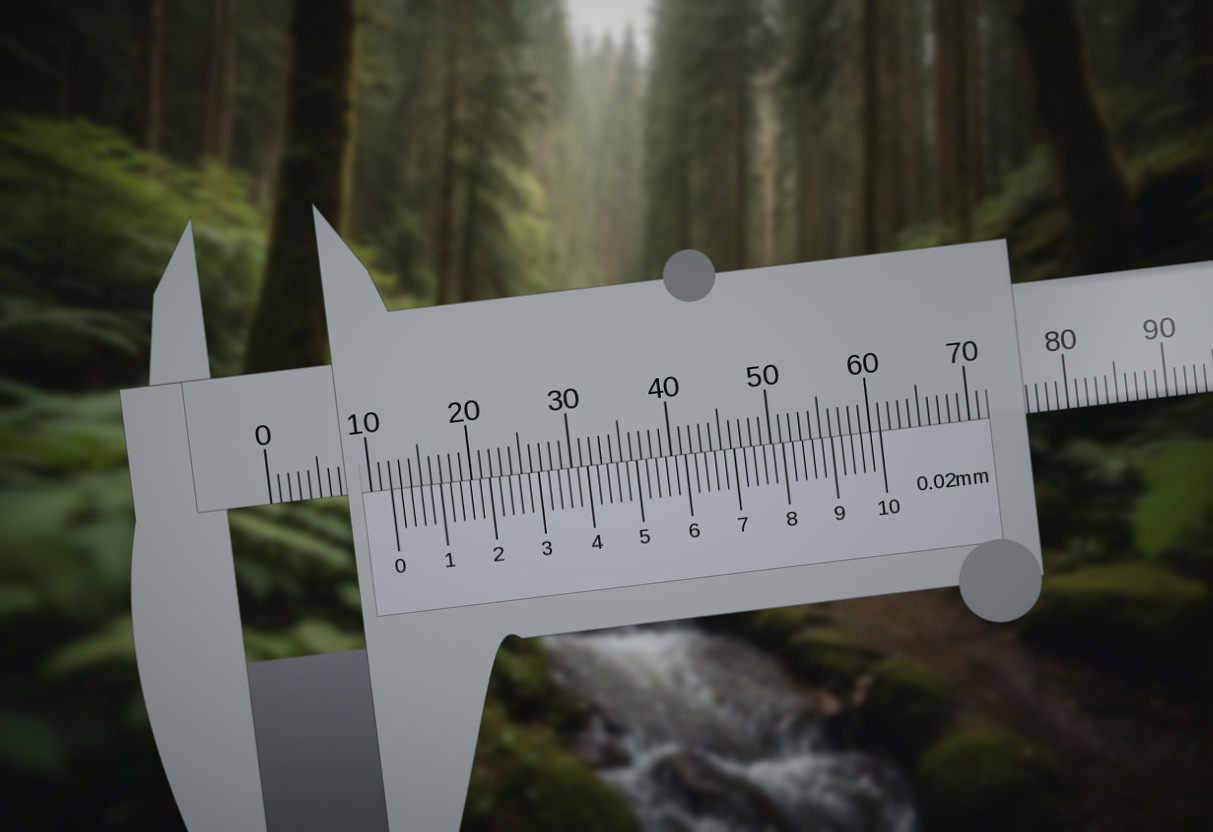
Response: 12.0
